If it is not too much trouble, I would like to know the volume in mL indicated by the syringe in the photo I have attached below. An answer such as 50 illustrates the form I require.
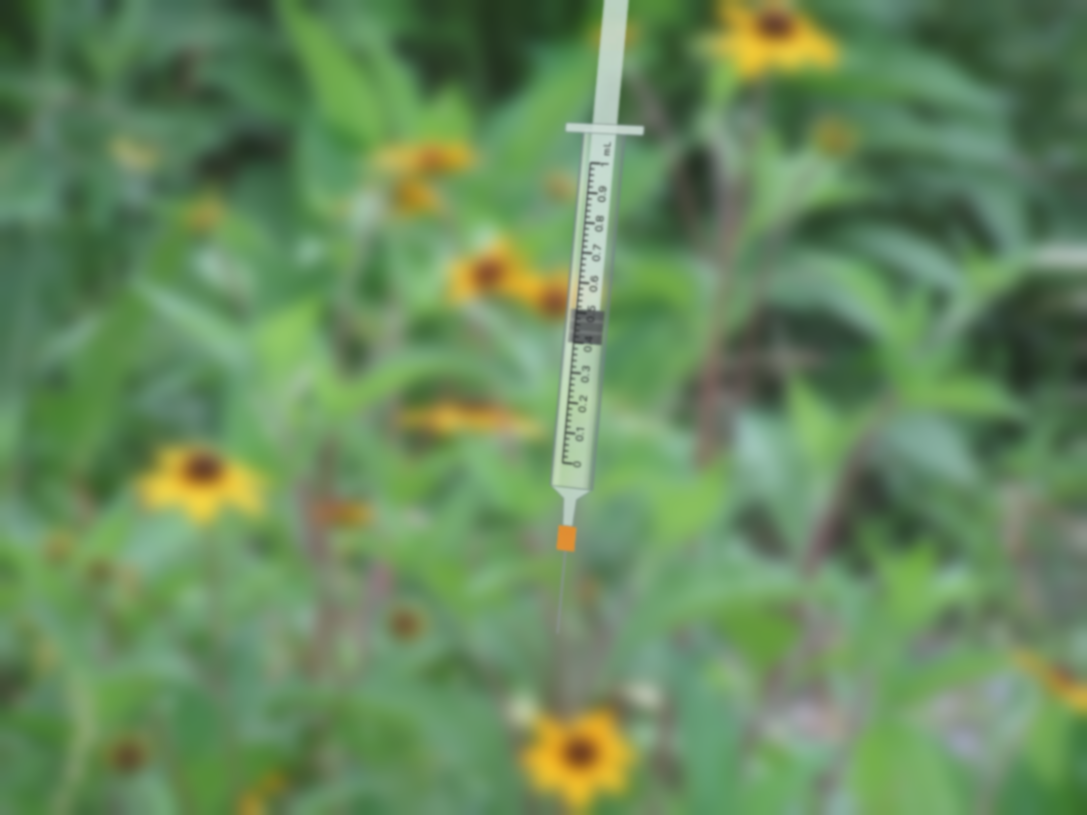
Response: 0.4
